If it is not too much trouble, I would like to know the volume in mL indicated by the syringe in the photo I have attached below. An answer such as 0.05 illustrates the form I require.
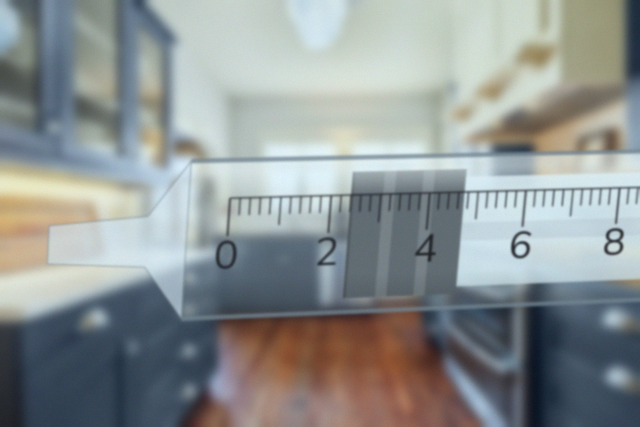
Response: 2.4
